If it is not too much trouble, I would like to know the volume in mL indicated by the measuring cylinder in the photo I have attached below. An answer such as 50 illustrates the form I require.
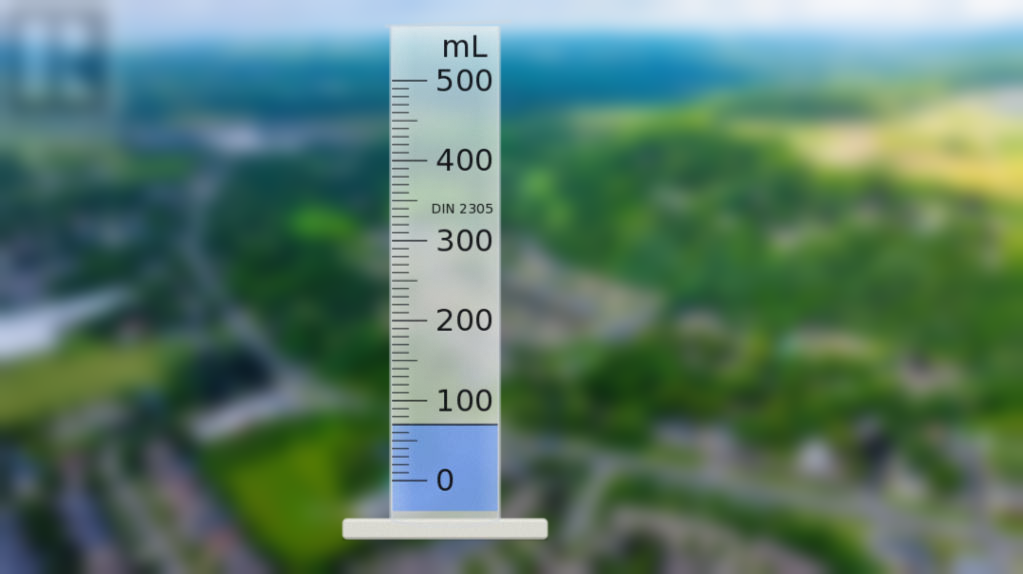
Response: 70
